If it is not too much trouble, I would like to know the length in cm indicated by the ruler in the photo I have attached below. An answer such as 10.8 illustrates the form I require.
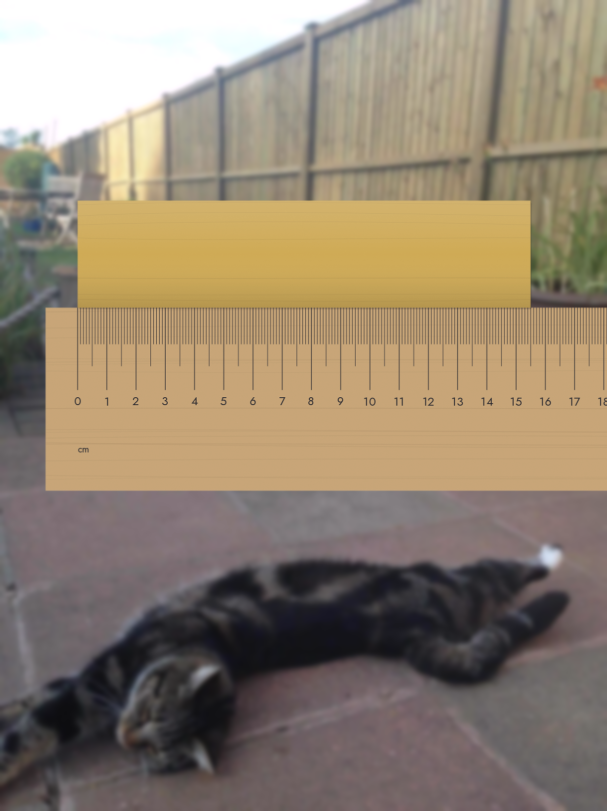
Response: 15.5
